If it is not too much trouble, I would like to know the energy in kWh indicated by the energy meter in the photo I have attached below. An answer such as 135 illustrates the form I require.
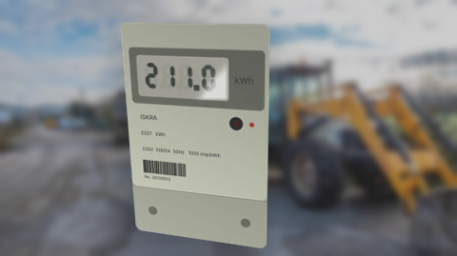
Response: 211.0
